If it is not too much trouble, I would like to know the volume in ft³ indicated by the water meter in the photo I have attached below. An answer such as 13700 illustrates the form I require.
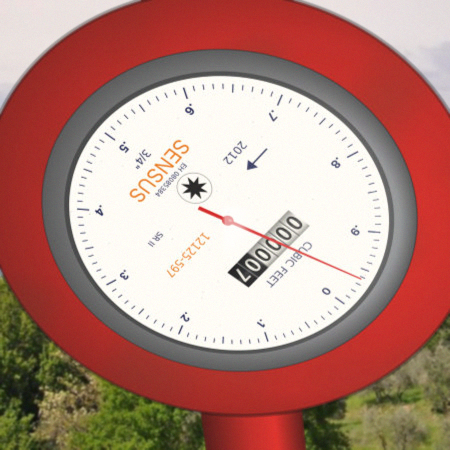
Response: 6.96
